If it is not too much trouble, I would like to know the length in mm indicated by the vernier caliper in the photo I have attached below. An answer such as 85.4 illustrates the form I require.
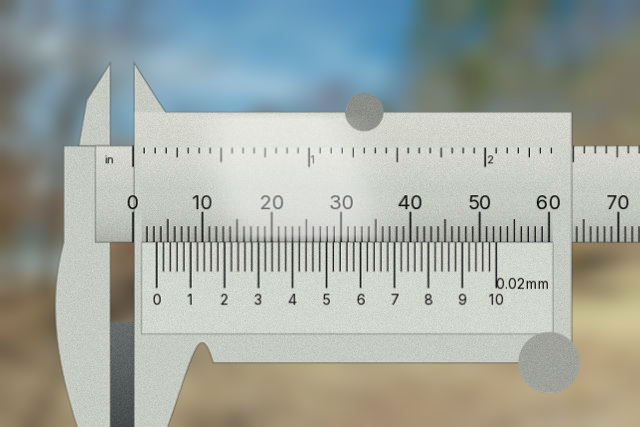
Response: 3.4
